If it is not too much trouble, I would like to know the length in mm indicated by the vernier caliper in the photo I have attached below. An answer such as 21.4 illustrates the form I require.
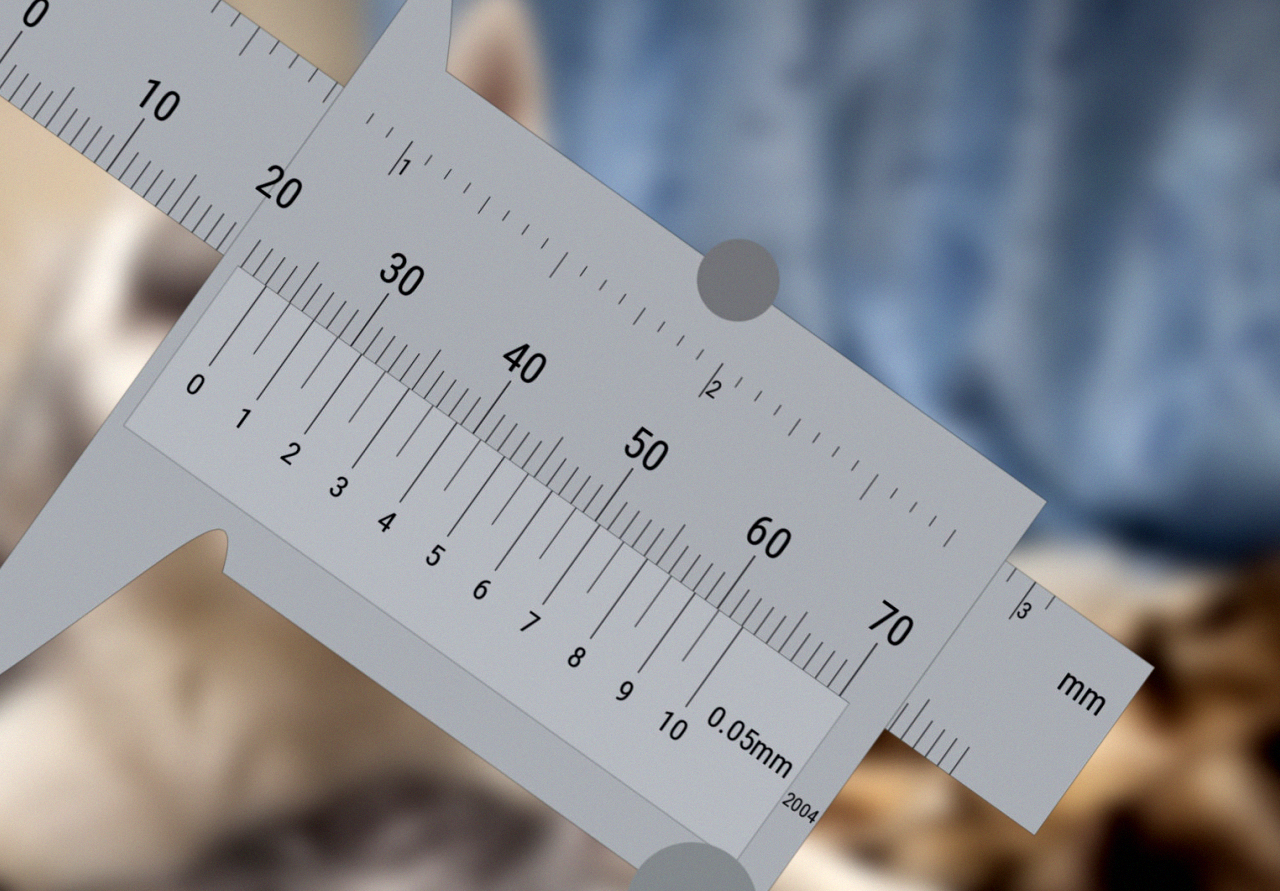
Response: 23.1
